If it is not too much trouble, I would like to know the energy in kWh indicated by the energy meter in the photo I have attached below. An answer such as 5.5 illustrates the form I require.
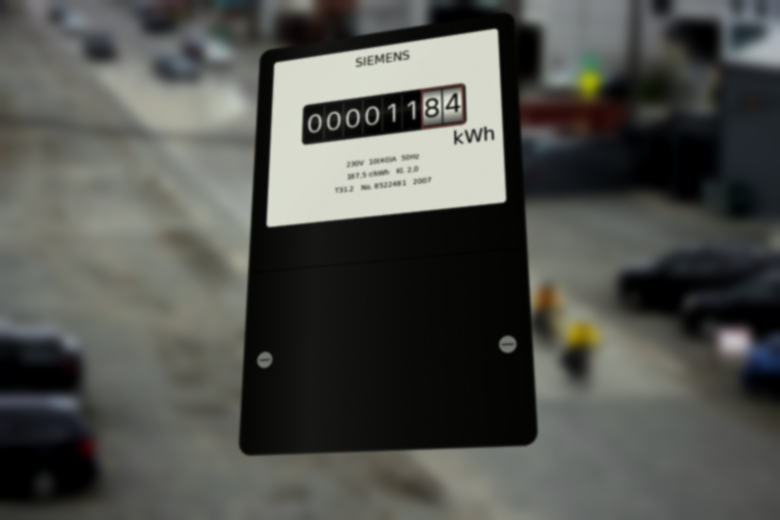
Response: 11.84
